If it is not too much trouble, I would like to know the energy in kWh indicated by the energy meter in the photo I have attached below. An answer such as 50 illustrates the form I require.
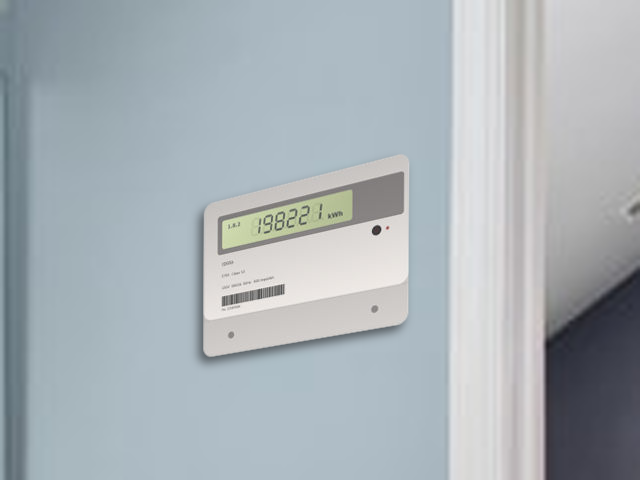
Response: 198221
